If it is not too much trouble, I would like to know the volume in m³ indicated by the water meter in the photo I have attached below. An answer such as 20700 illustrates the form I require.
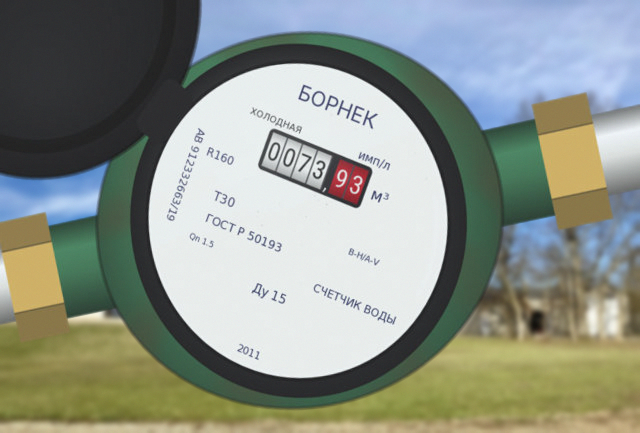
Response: 73.93
